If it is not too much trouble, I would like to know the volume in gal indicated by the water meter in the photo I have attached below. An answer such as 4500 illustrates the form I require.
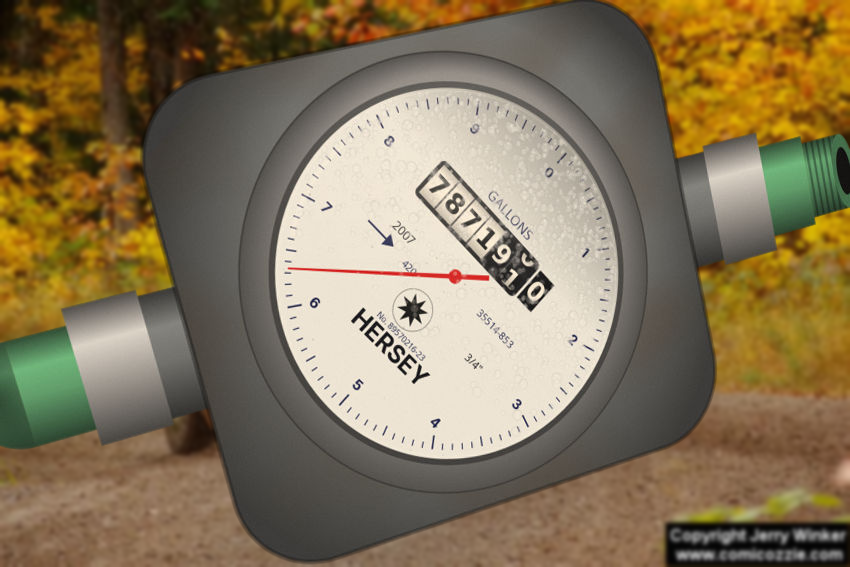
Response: 7871906.3
